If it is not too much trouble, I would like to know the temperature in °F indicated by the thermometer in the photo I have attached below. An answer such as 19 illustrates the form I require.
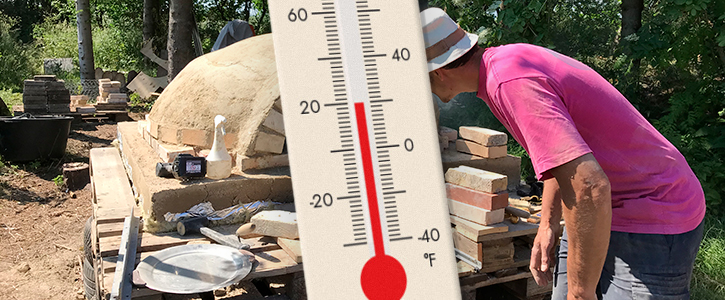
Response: 20
